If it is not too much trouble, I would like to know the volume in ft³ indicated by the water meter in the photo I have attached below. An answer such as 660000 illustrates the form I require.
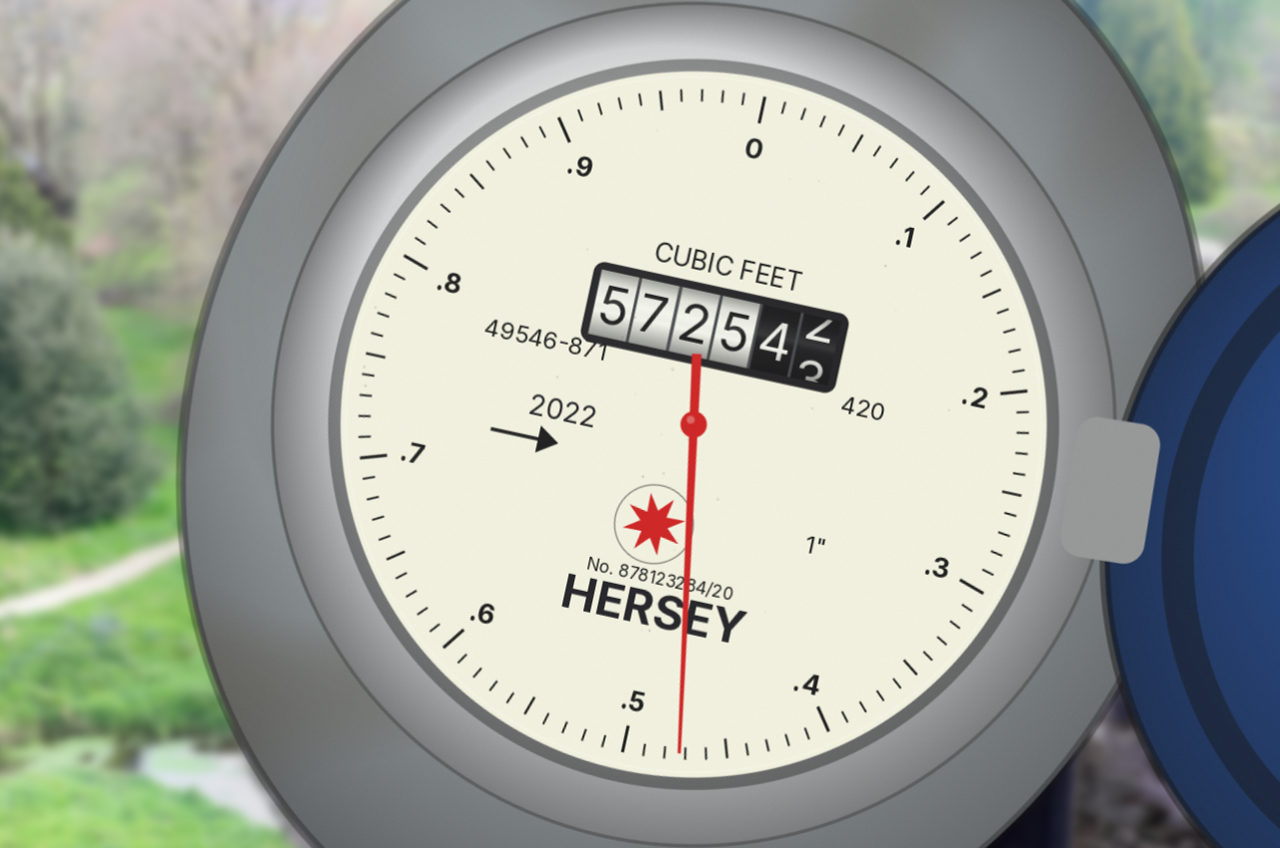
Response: 572542.47
